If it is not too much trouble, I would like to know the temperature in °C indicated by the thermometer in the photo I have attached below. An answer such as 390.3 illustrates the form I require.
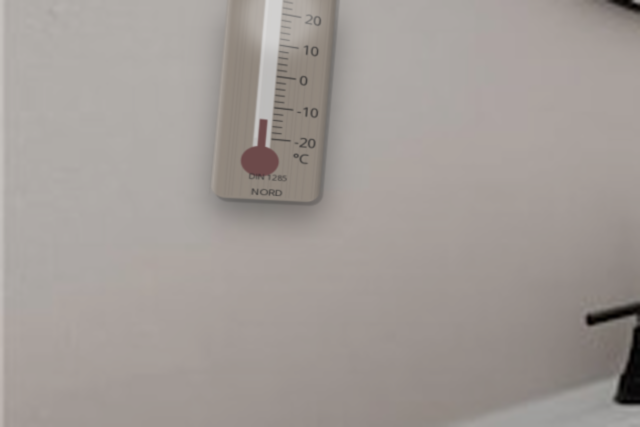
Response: -14
